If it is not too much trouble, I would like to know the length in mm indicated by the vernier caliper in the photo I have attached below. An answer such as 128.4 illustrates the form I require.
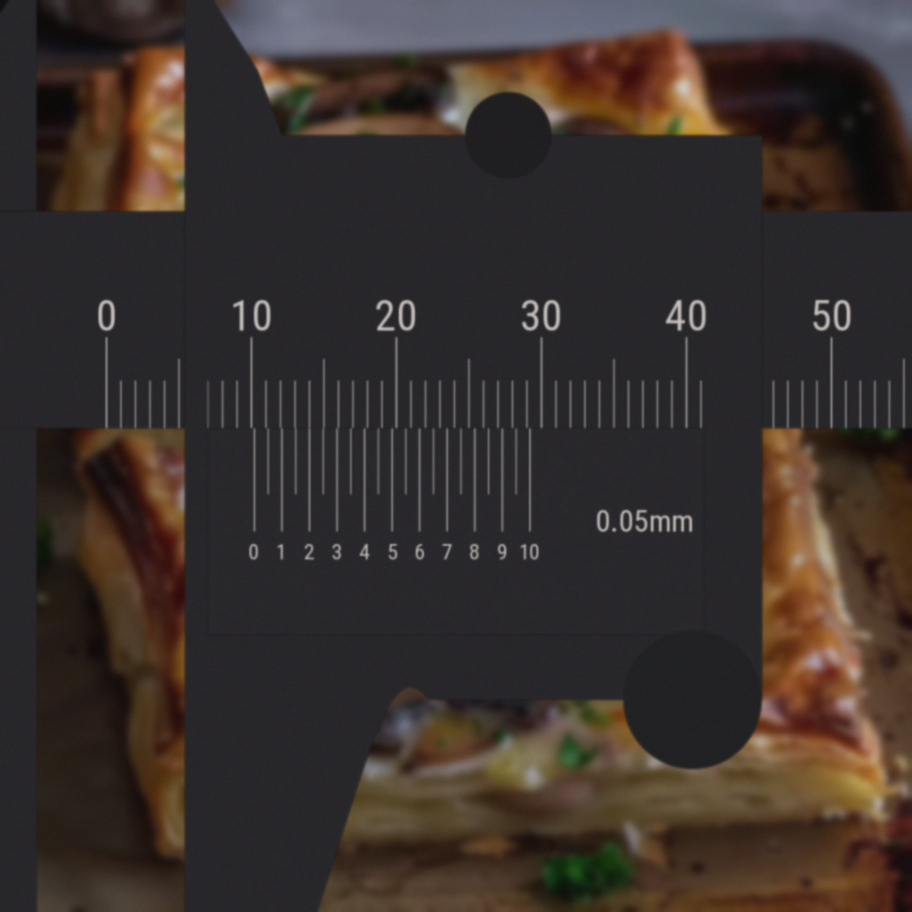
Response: 10.2
